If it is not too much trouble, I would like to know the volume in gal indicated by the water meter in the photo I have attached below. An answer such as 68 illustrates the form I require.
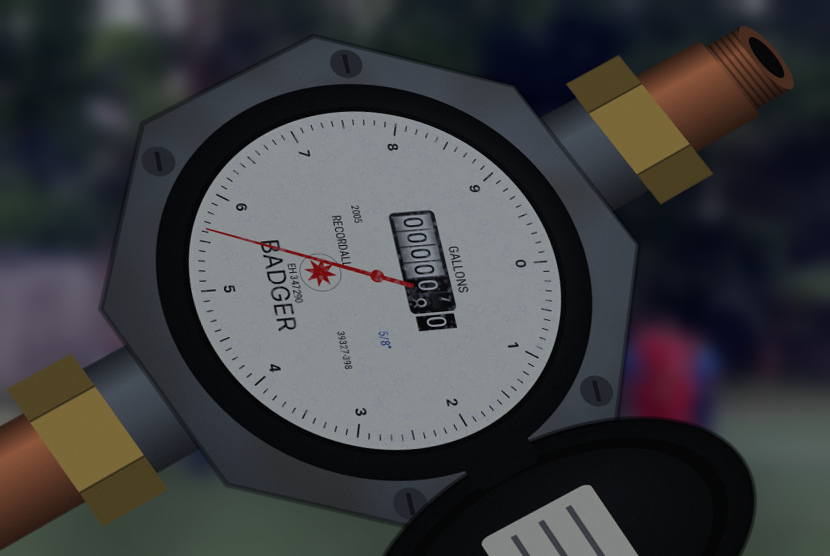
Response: 75.6
